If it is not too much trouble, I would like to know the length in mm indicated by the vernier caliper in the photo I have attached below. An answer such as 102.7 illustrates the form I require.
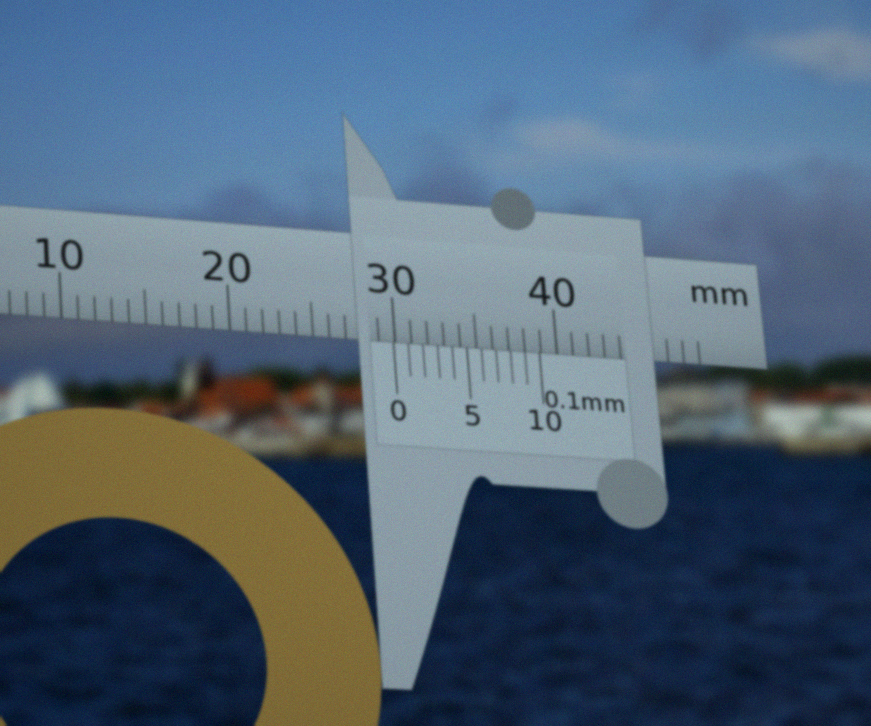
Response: 29.9
